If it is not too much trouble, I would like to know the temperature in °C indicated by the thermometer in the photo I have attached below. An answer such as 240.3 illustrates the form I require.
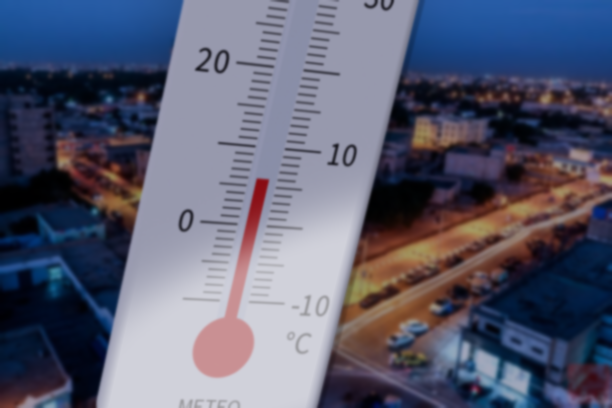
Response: 6
